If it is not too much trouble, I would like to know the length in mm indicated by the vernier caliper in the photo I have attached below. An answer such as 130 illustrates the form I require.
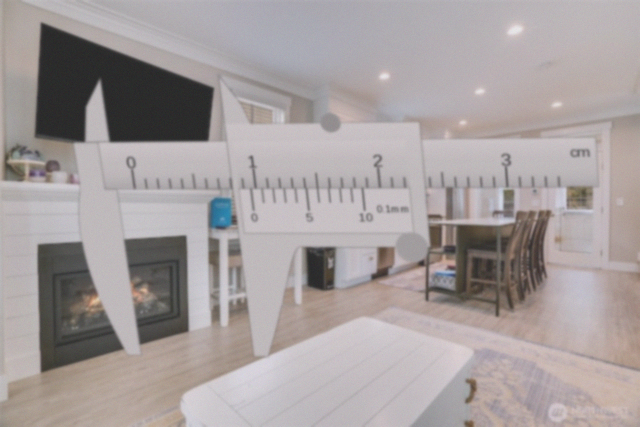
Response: 9.6
